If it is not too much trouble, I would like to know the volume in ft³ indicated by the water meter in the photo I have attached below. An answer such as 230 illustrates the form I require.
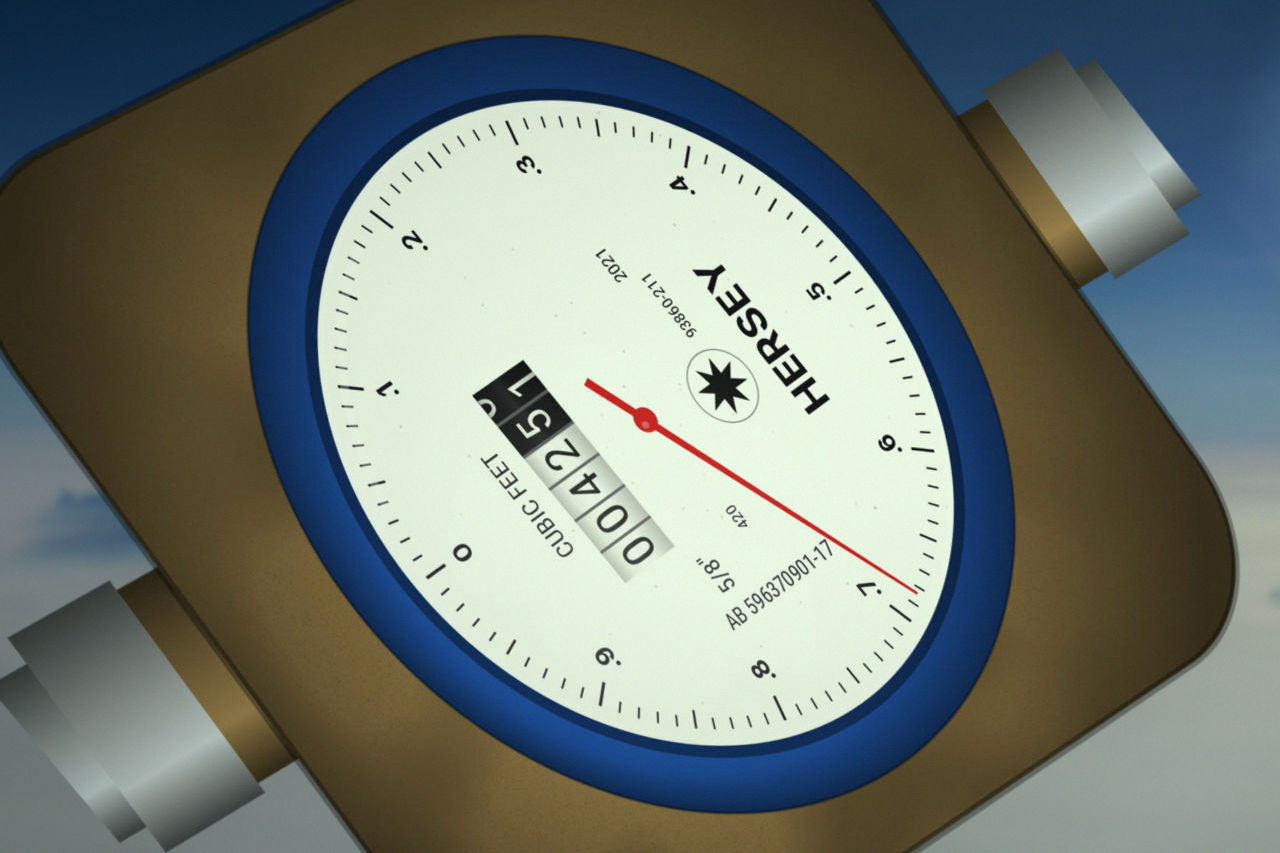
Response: 4250.68
